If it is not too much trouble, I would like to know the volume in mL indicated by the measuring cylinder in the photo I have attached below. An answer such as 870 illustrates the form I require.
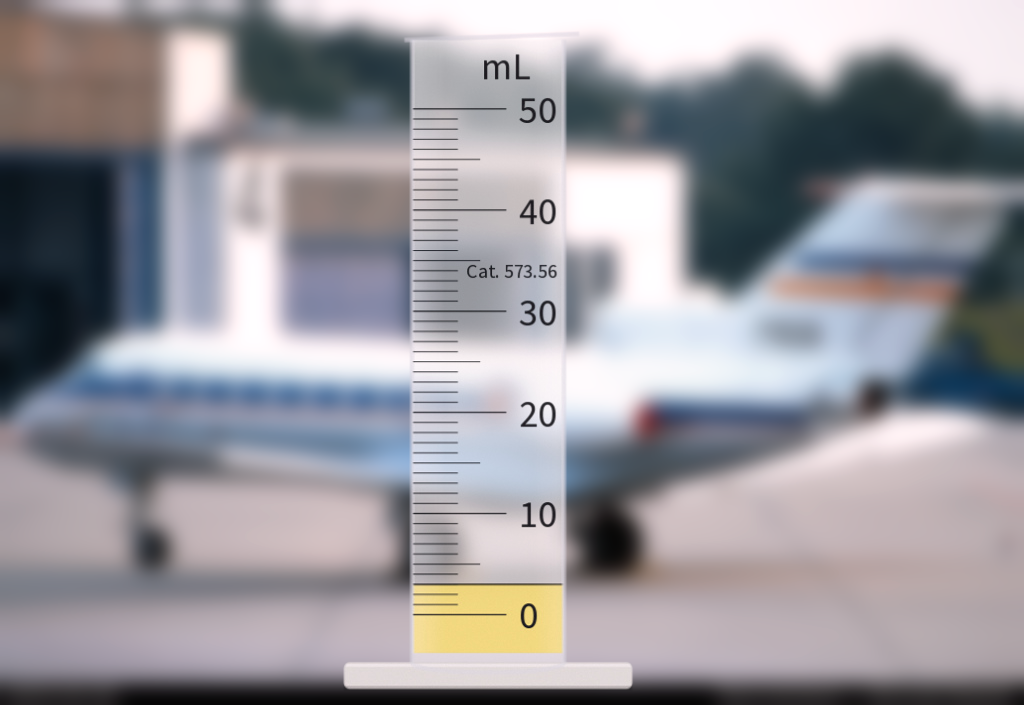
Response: 3
